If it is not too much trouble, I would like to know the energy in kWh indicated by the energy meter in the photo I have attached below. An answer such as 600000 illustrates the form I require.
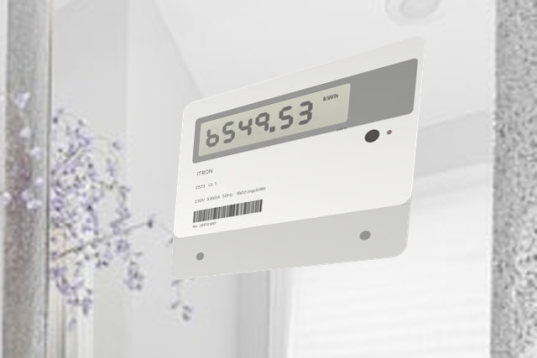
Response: 6549.53
